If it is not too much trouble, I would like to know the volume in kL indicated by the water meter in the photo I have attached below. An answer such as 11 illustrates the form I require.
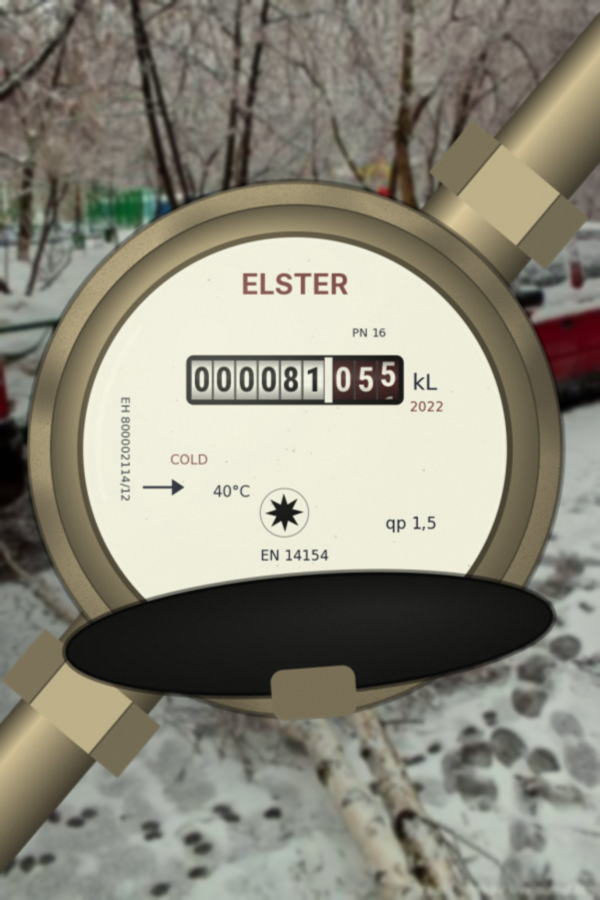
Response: 81.055
